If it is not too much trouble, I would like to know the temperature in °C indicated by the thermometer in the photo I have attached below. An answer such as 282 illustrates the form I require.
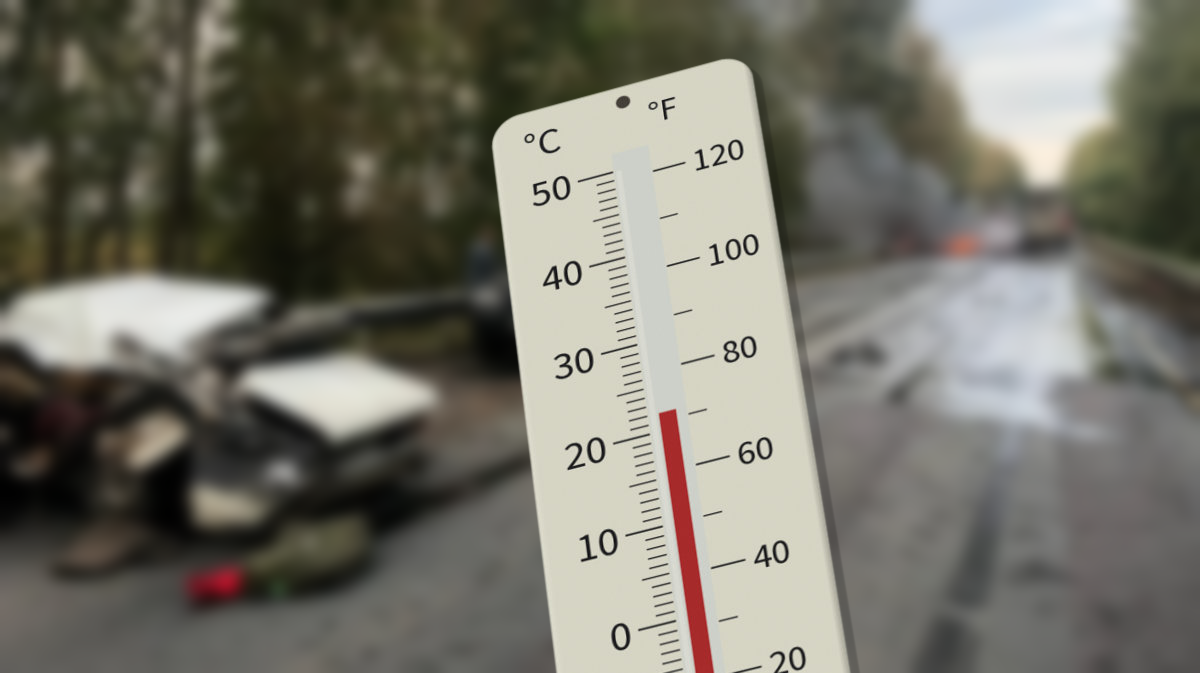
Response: 22
